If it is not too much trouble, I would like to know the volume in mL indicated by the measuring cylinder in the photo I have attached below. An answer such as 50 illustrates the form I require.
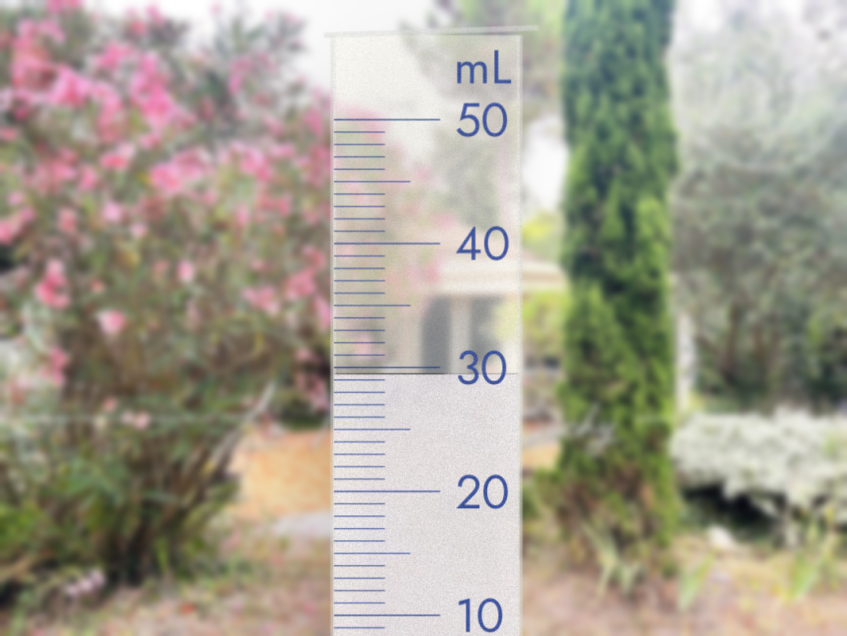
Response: 29.5
